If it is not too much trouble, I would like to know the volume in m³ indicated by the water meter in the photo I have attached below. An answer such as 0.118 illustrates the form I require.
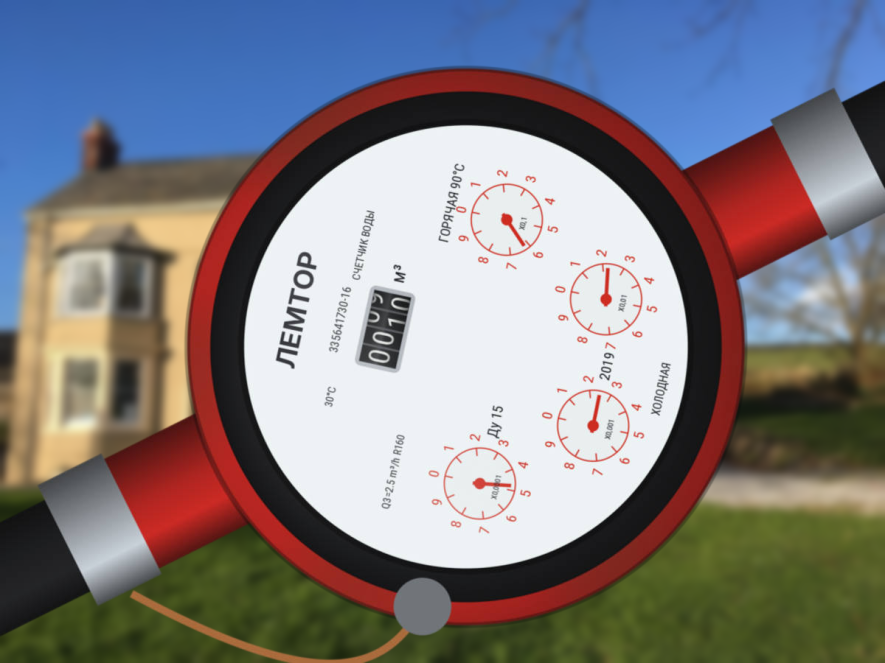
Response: 9.6224
